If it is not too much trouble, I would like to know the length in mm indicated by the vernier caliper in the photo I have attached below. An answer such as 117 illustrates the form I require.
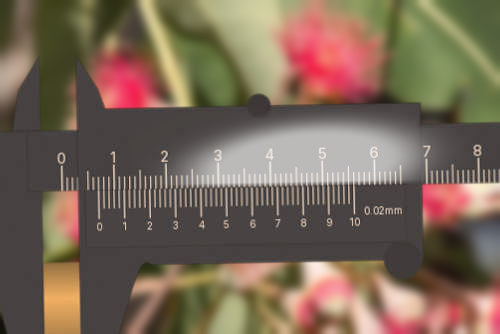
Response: 7.0
